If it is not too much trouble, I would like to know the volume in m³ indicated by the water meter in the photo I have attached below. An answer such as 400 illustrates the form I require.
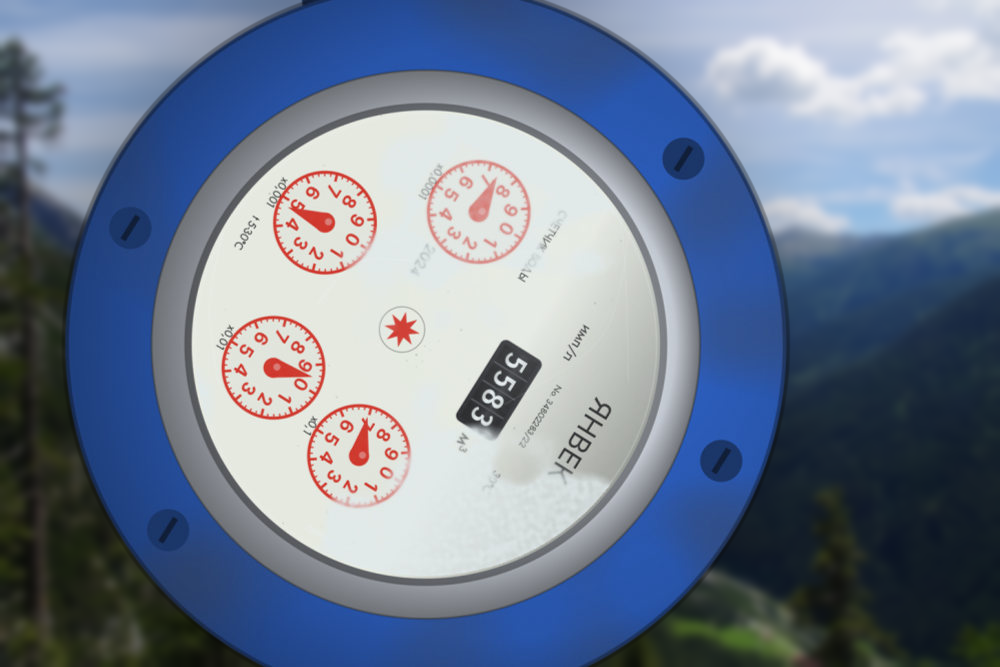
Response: 5583.6947
